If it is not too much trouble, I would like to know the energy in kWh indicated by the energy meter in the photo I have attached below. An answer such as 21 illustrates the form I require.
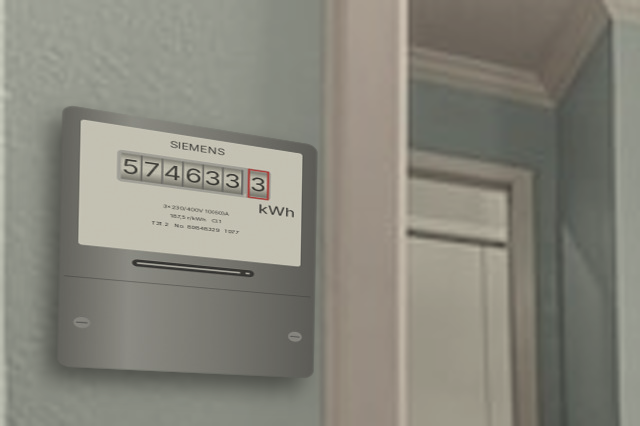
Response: 574633.3
